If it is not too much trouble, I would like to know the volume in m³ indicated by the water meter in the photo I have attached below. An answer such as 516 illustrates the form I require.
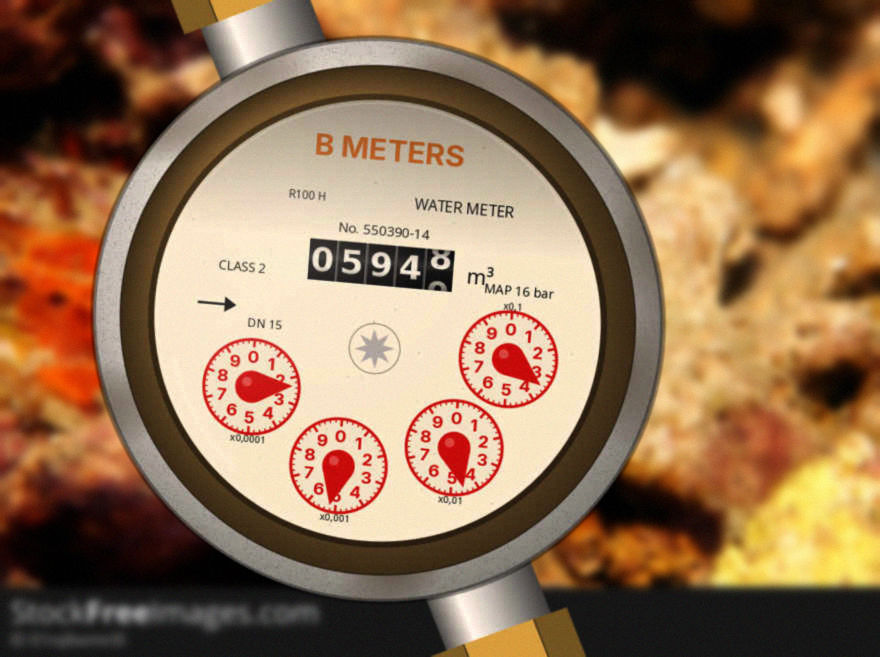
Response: 5948.3452
